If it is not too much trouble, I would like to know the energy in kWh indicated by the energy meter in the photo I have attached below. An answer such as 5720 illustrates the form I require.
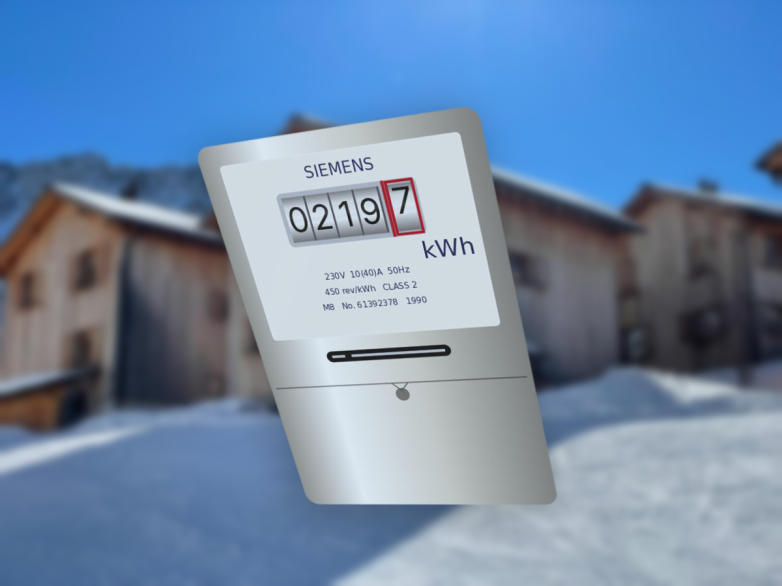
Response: 219.7
